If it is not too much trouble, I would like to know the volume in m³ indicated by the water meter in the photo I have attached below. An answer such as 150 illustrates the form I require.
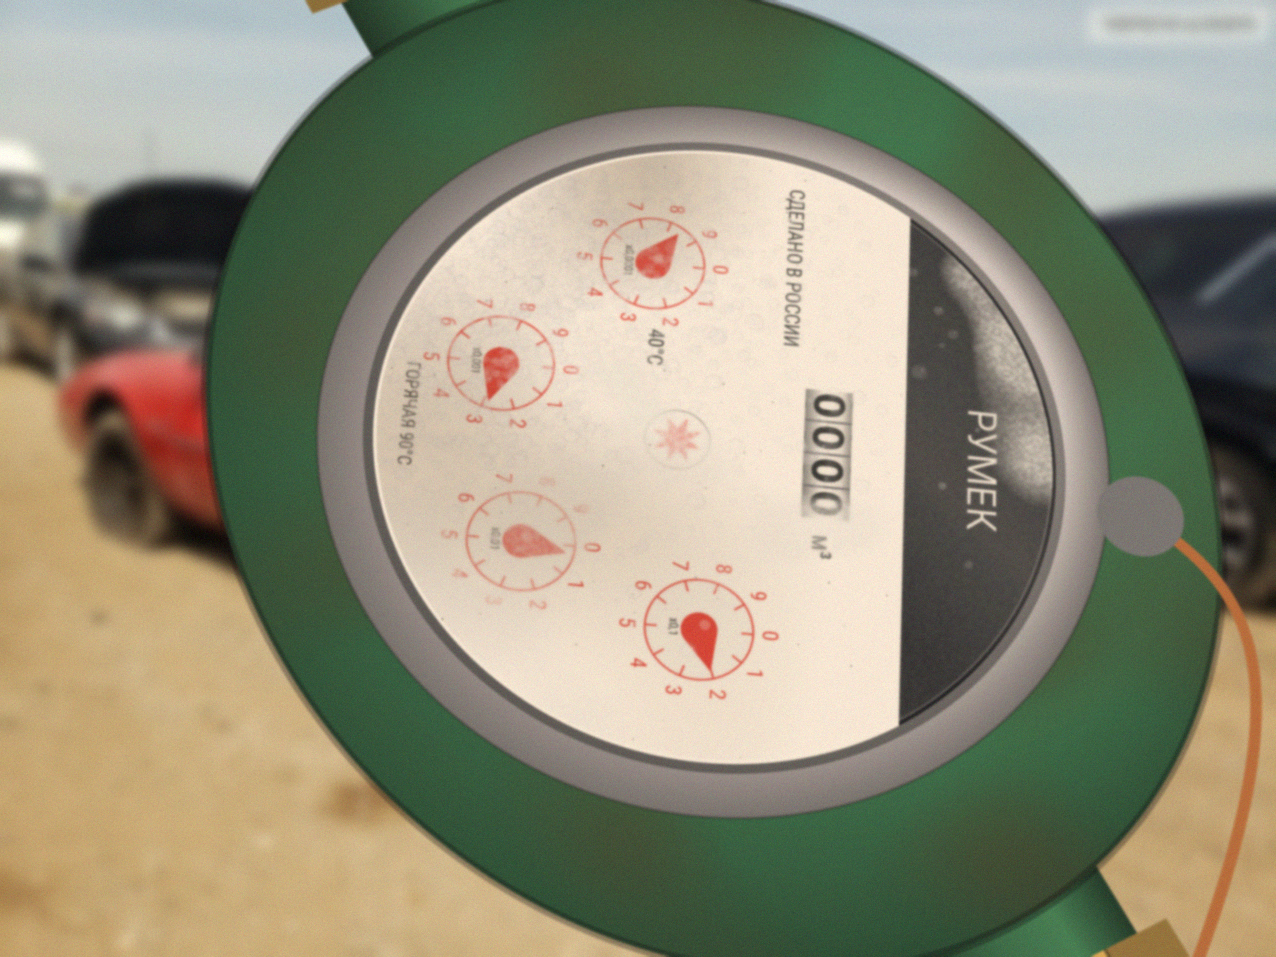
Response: 0.2028
